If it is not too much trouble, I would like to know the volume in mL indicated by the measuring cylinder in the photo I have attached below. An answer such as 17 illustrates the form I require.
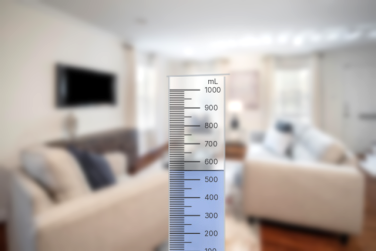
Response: 550
